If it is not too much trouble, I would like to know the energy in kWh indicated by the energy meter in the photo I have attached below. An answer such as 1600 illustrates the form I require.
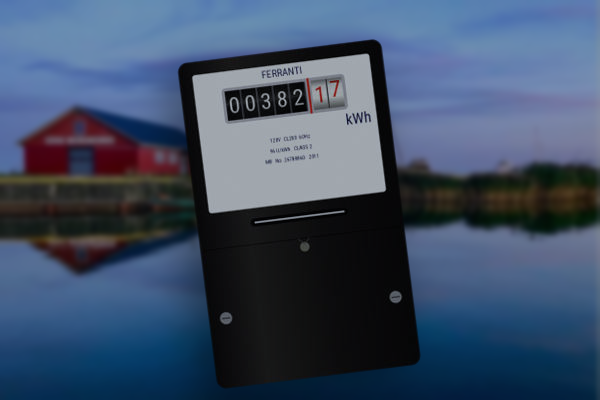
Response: 382.17
